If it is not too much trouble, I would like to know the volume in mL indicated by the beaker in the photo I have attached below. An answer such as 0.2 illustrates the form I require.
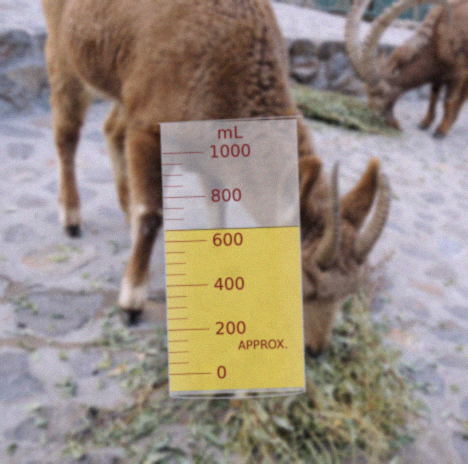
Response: 650
